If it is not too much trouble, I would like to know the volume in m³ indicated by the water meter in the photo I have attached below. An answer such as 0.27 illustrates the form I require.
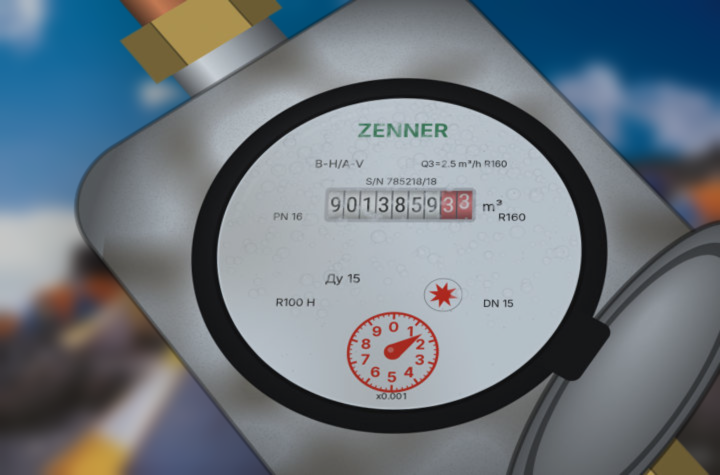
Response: 9013859.331
